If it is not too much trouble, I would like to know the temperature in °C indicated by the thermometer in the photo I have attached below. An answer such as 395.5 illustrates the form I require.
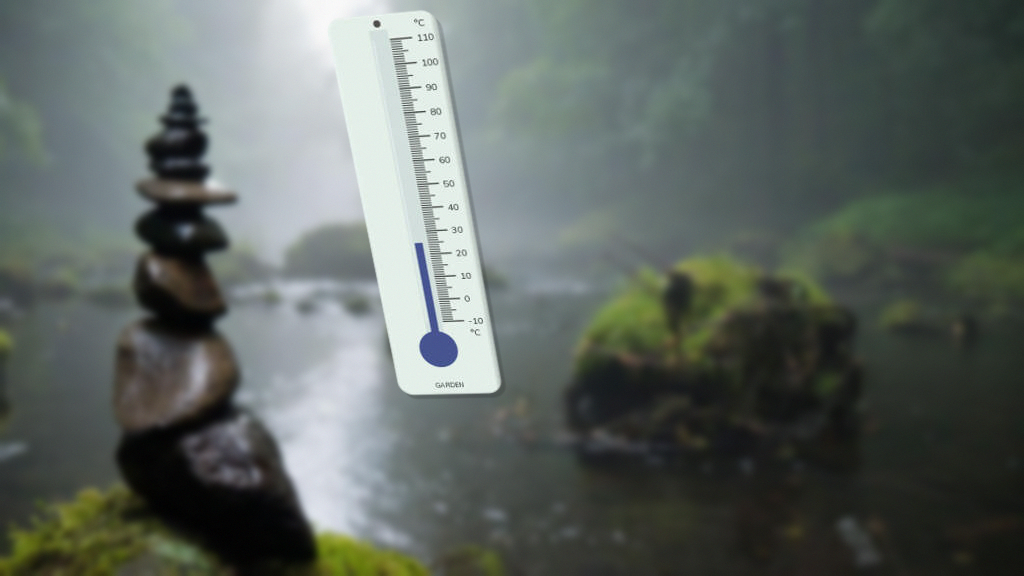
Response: 25
